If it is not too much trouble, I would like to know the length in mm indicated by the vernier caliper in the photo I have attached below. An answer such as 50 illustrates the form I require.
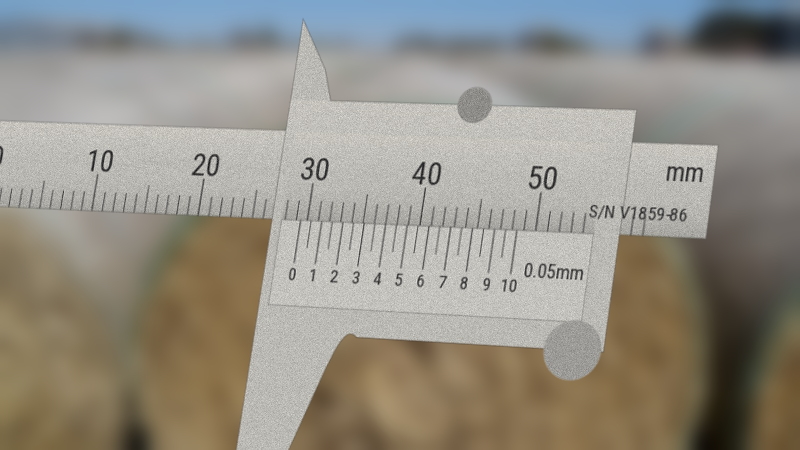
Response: 29.4
